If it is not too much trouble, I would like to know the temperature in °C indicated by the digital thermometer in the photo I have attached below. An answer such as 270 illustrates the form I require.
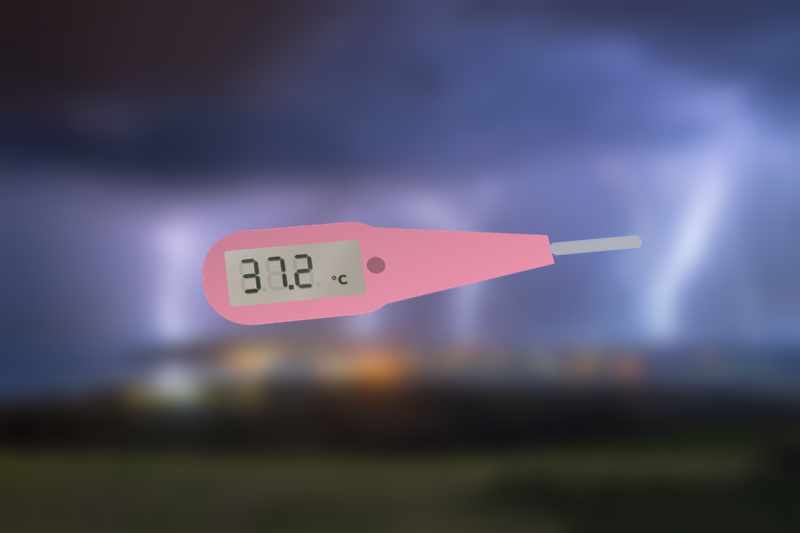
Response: 37.2
